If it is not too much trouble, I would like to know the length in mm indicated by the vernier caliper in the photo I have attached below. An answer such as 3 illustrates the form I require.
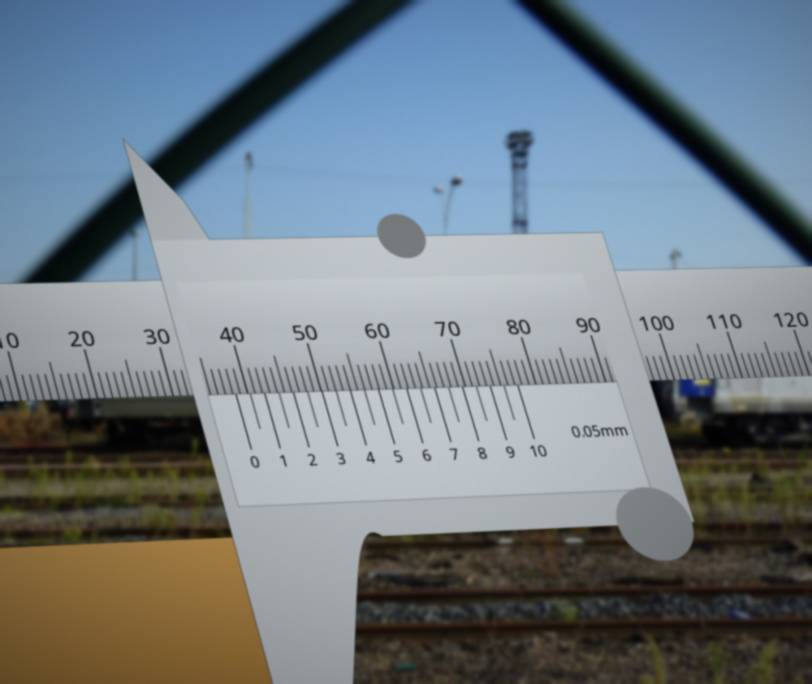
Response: 38.4
